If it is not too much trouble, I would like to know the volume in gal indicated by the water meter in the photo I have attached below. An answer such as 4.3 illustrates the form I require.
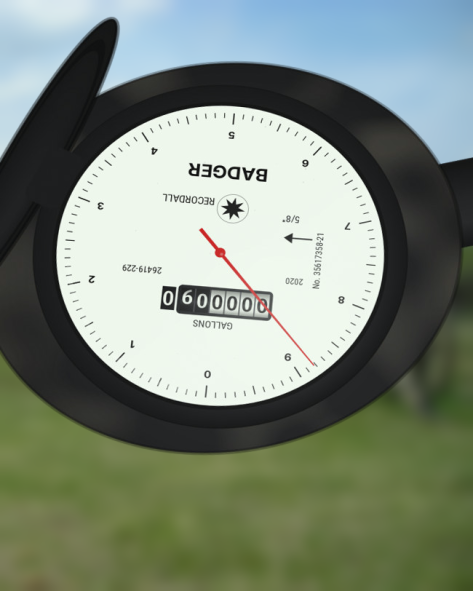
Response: 88.8
